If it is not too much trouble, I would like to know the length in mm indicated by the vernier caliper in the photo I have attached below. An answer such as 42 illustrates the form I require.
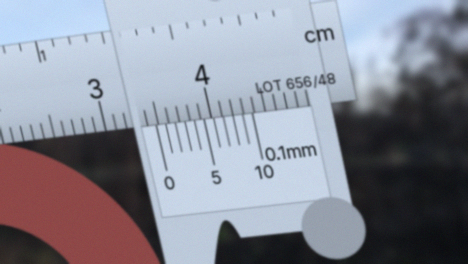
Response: 34.8
